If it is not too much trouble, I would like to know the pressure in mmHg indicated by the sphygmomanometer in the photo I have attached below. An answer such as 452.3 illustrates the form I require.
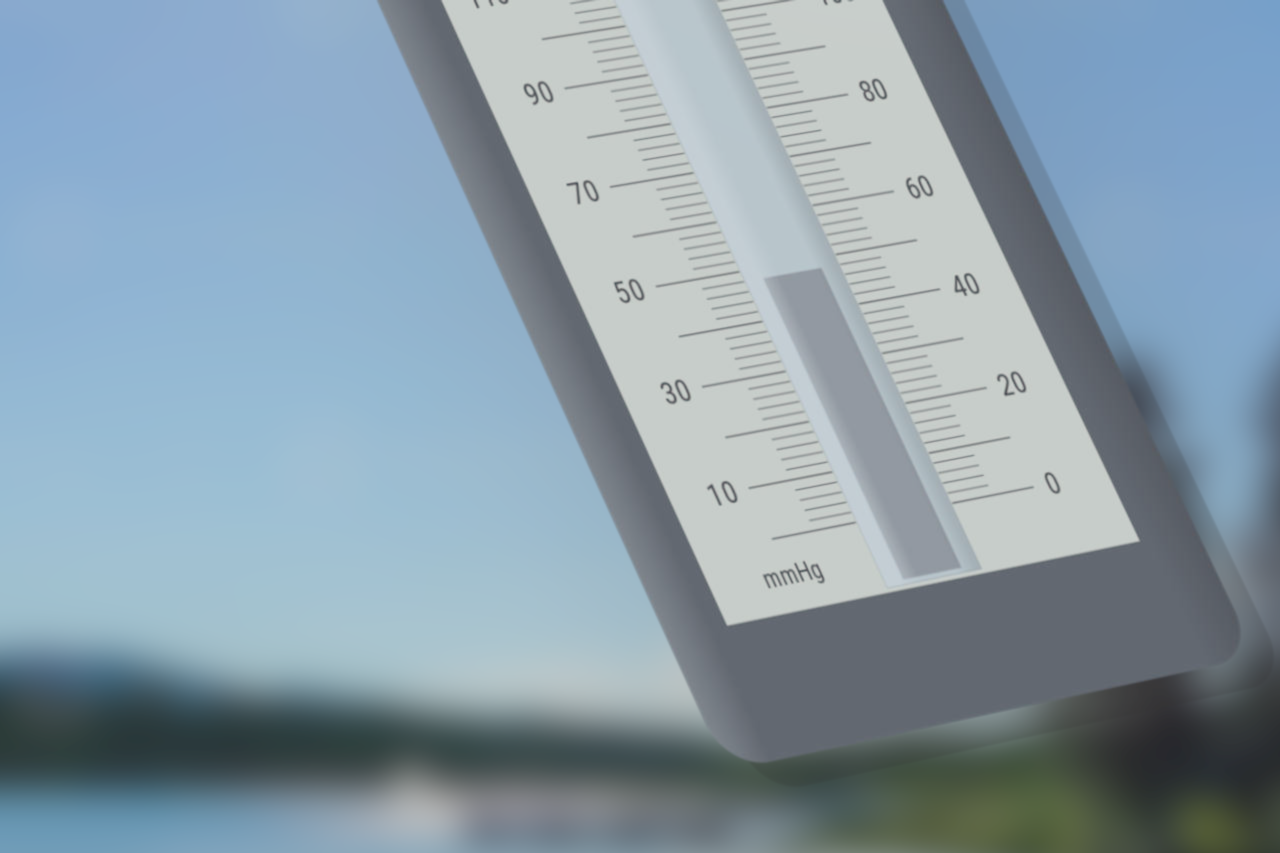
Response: 48
